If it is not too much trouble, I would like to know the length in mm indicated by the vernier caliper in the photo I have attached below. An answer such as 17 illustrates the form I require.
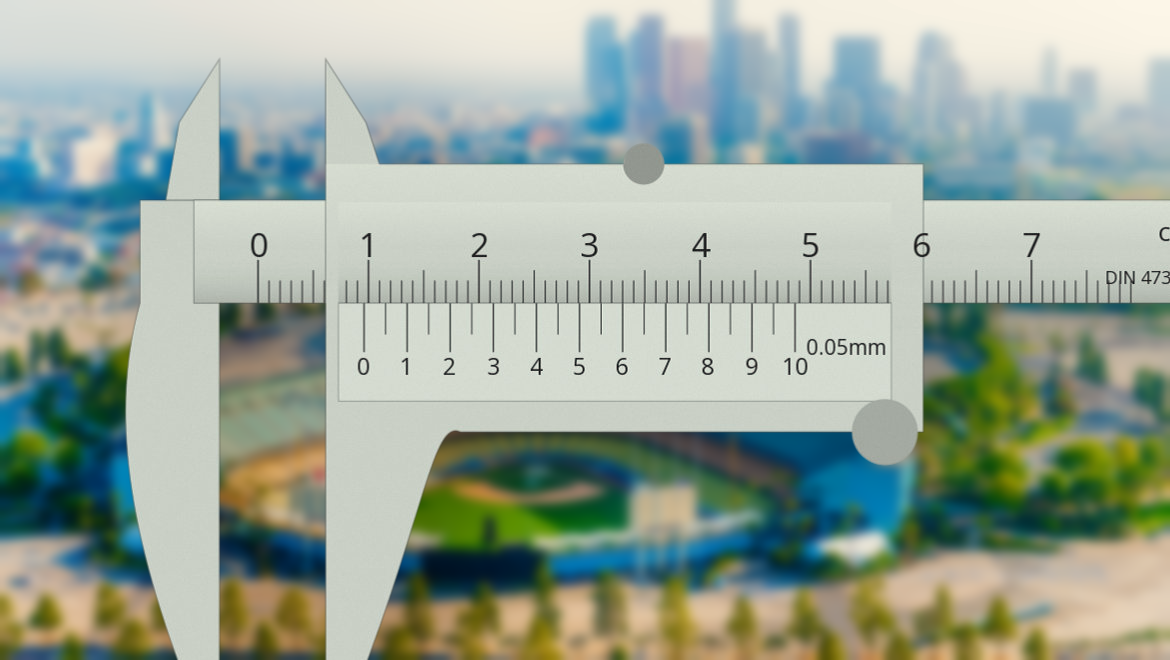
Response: 9.6
